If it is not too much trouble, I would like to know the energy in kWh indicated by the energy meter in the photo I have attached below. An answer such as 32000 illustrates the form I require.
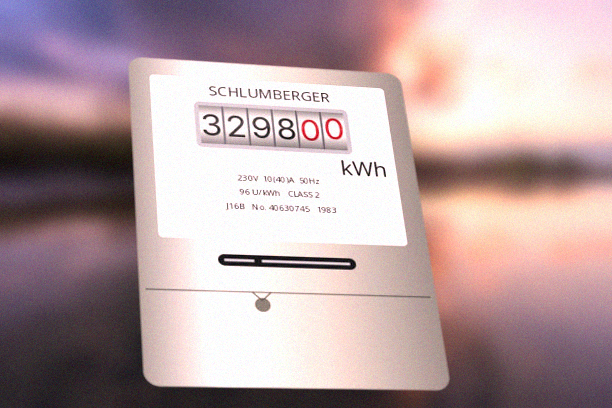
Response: 3298.00
